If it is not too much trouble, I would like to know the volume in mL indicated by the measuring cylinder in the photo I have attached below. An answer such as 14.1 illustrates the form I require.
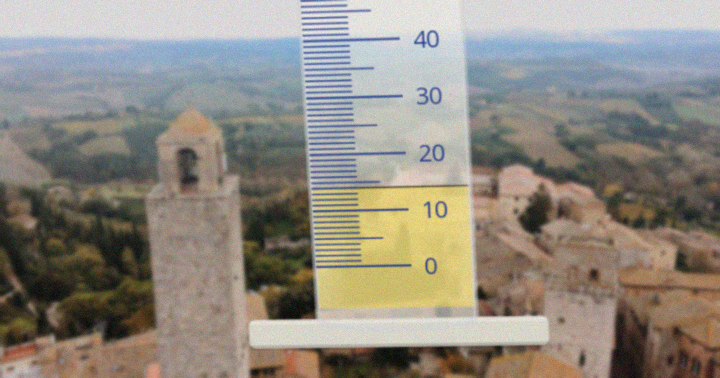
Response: 14
